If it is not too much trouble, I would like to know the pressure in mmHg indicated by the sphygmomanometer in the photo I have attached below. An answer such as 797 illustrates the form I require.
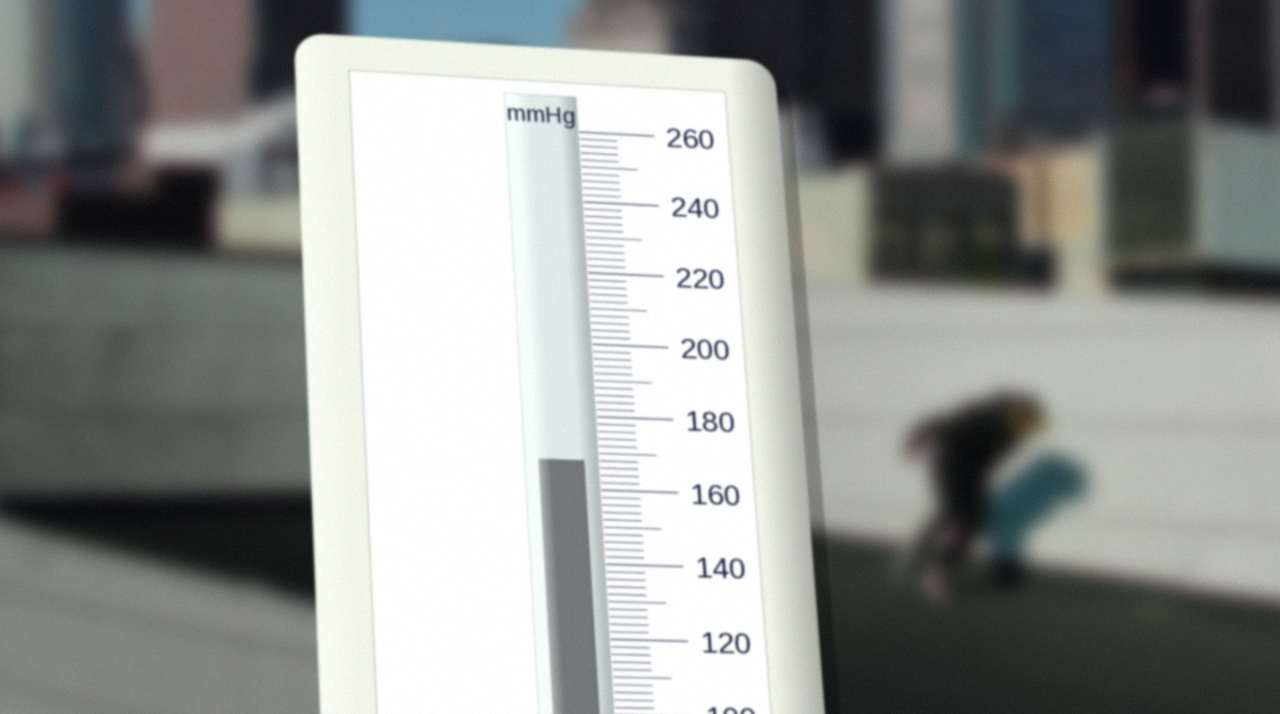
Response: 168
